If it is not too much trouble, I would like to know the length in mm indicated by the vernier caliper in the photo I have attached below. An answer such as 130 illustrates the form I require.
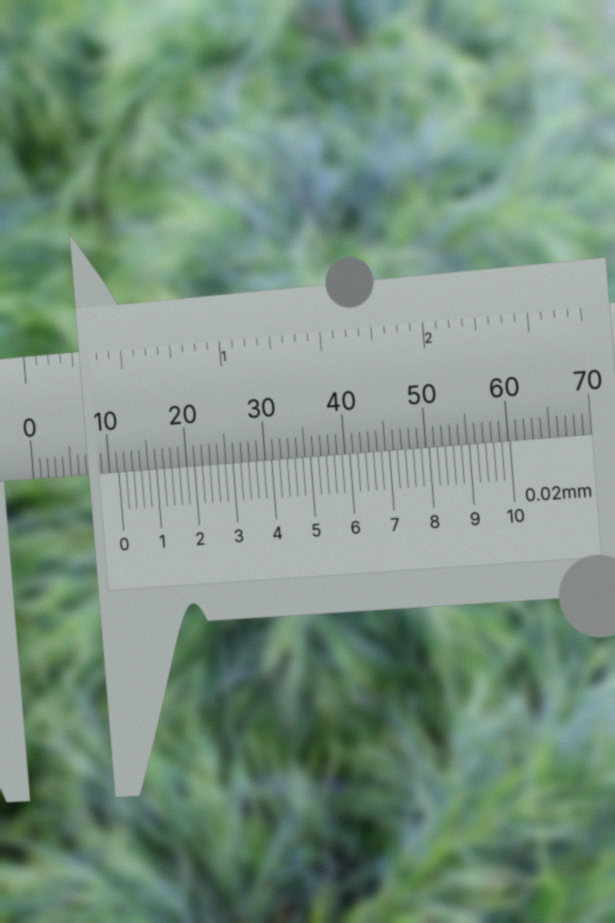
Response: 11.2
